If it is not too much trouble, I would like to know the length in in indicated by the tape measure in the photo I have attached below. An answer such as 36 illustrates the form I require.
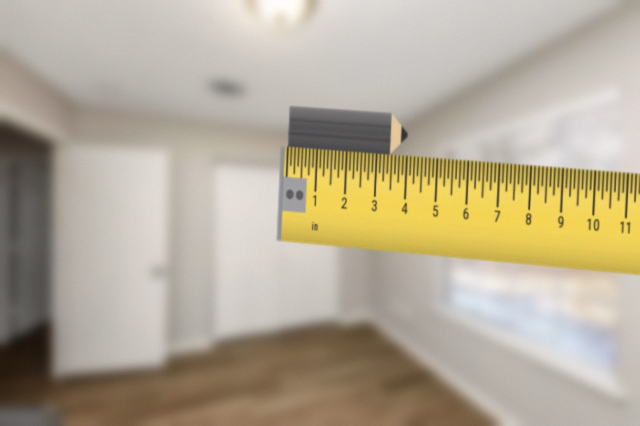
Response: 4
